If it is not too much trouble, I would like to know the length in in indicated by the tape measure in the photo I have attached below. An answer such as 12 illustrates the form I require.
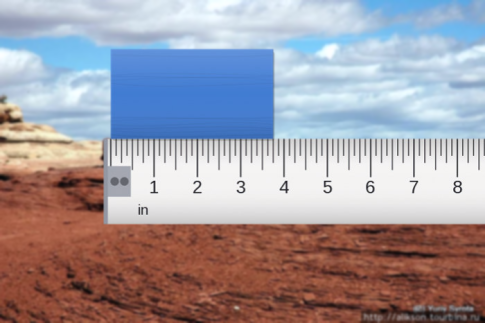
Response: 3.75
